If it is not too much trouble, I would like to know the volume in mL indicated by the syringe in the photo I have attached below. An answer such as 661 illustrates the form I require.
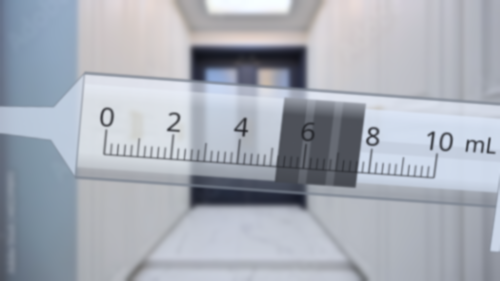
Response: 5.2
